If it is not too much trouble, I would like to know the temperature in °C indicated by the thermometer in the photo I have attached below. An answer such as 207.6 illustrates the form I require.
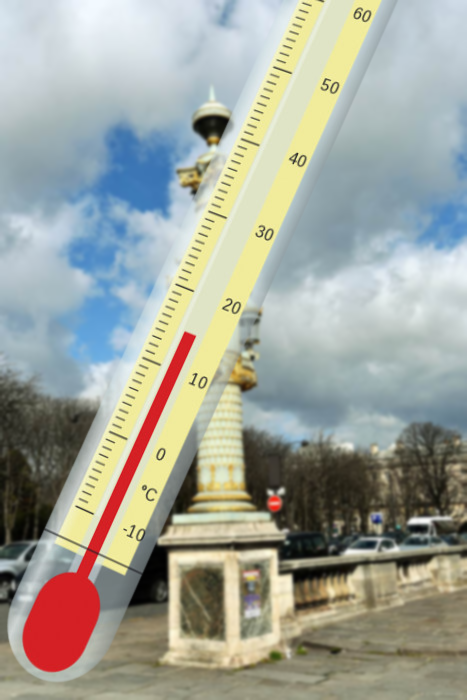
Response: 15
